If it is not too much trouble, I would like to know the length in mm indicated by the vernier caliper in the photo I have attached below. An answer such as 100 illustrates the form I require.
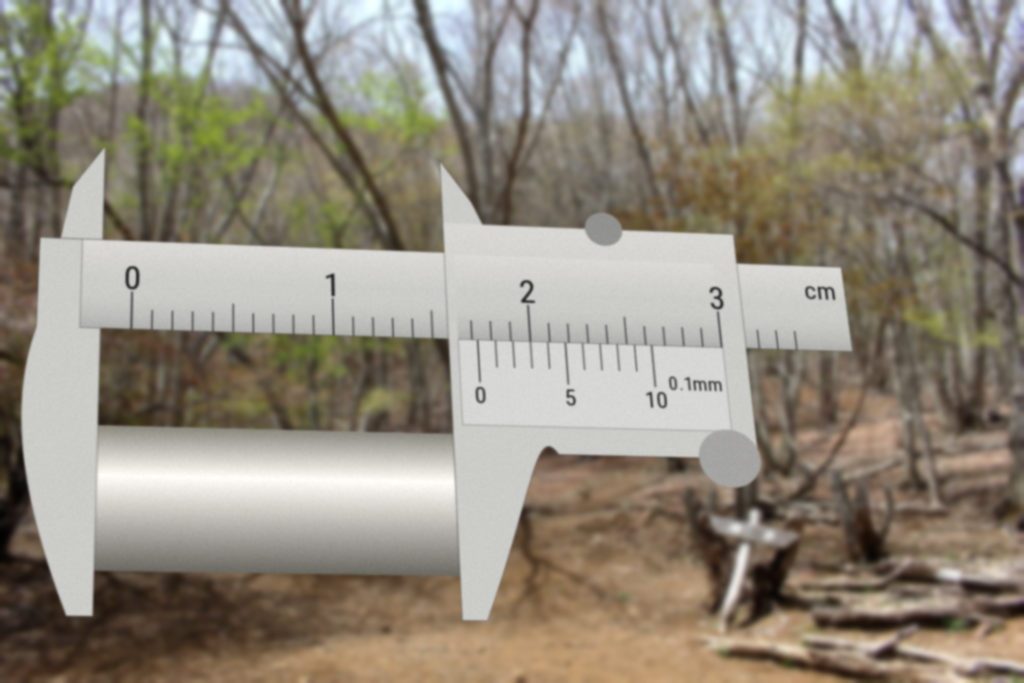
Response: 17.3
